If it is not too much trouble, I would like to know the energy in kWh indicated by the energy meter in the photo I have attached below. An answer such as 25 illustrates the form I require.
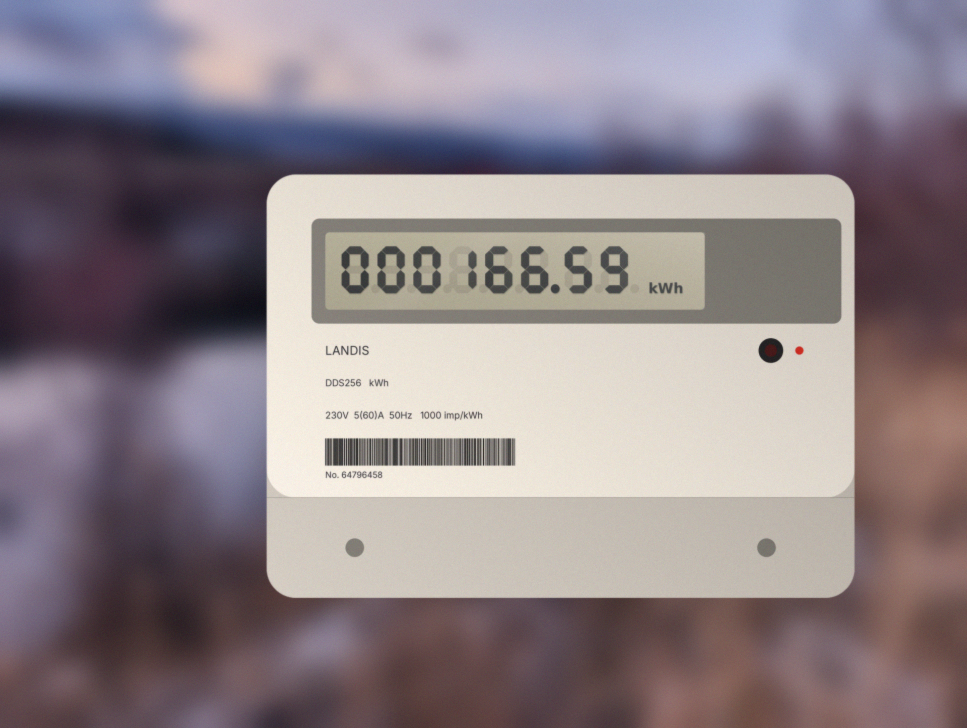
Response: 166.59
